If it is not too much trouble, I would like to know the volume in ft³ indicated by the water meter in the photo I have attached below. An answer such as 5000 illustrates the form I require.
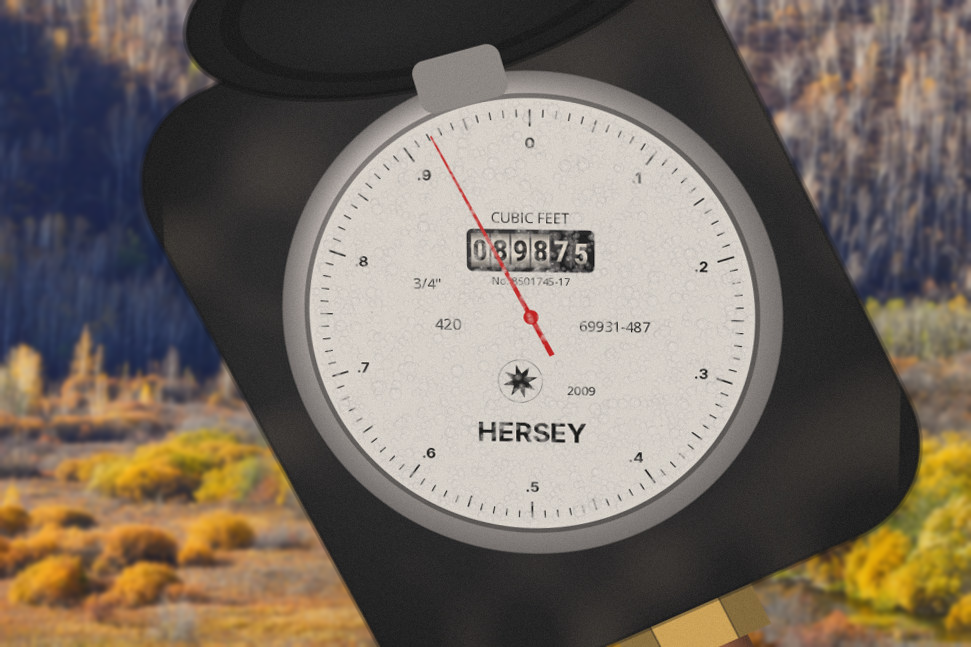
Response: 89874.92
